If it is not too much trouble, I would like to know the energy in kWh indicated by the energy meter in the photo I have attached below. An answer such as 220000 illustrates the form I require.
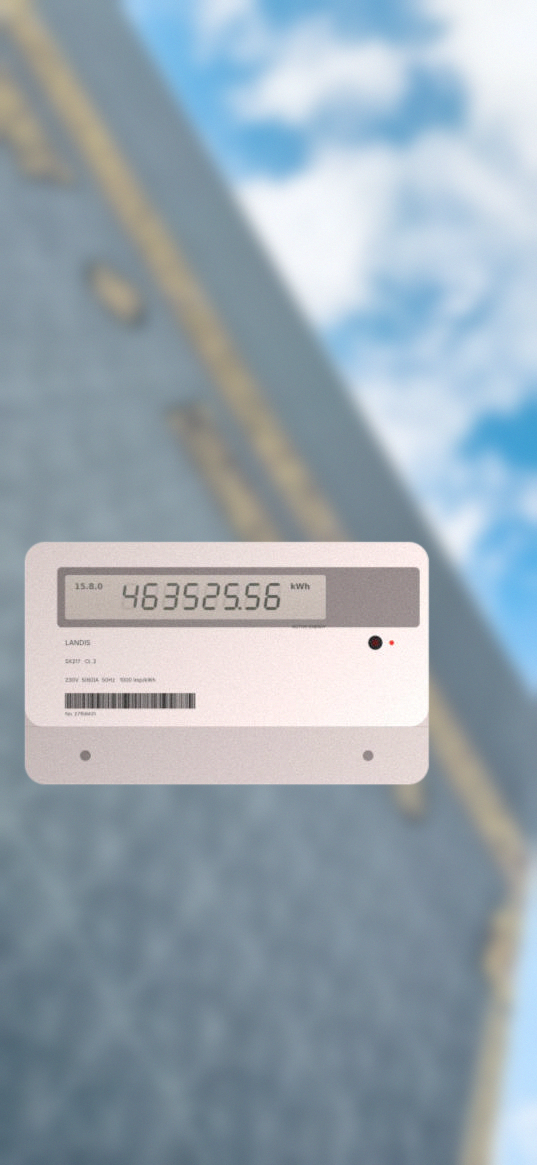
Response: 463525.56
